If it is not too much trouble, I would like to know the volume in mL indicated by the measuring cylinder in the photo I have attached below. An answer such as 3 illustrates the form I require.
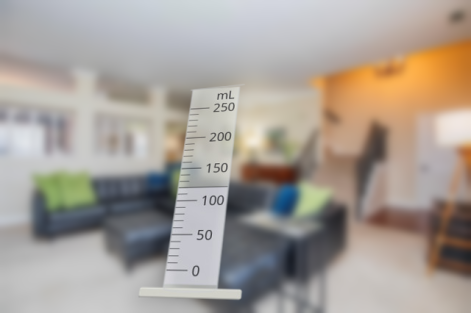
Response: 120
